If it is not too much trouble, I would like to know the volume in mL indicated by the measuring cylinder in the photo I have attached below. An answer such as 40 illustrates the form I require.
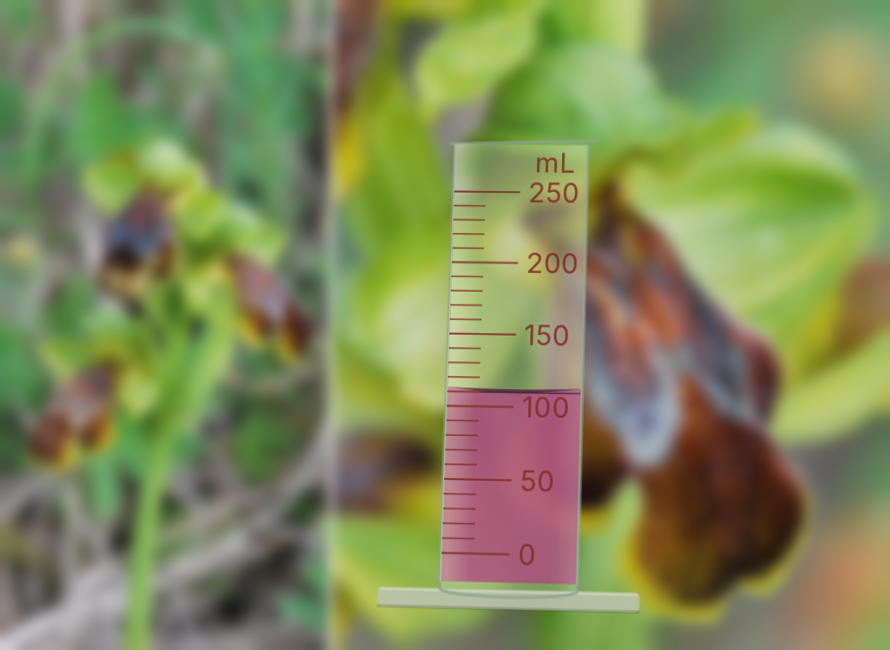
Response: 110
